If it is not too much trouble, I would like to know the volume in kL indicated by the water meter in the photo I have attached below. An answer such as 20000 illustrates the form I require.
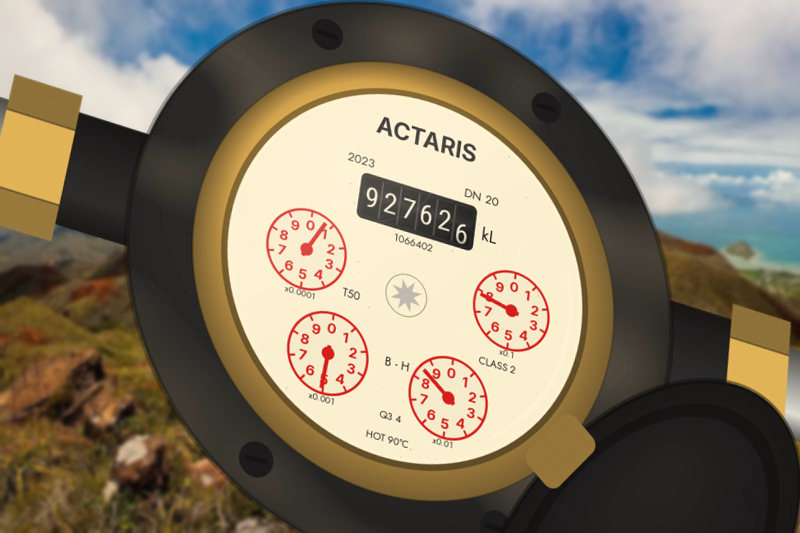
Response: 927625.7850
